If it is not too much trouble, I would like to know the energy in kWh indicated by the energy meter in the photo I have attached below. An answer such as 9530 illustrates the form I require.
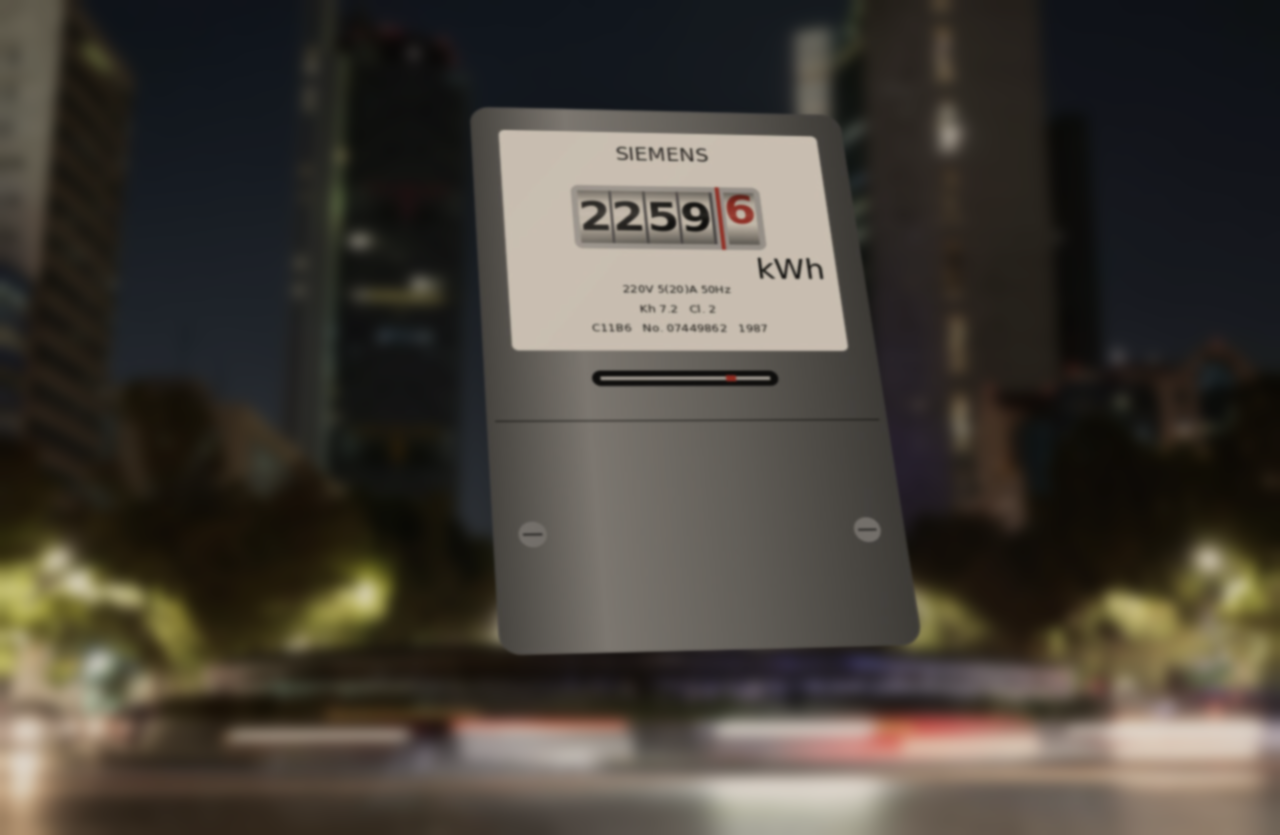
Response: 2259.6
